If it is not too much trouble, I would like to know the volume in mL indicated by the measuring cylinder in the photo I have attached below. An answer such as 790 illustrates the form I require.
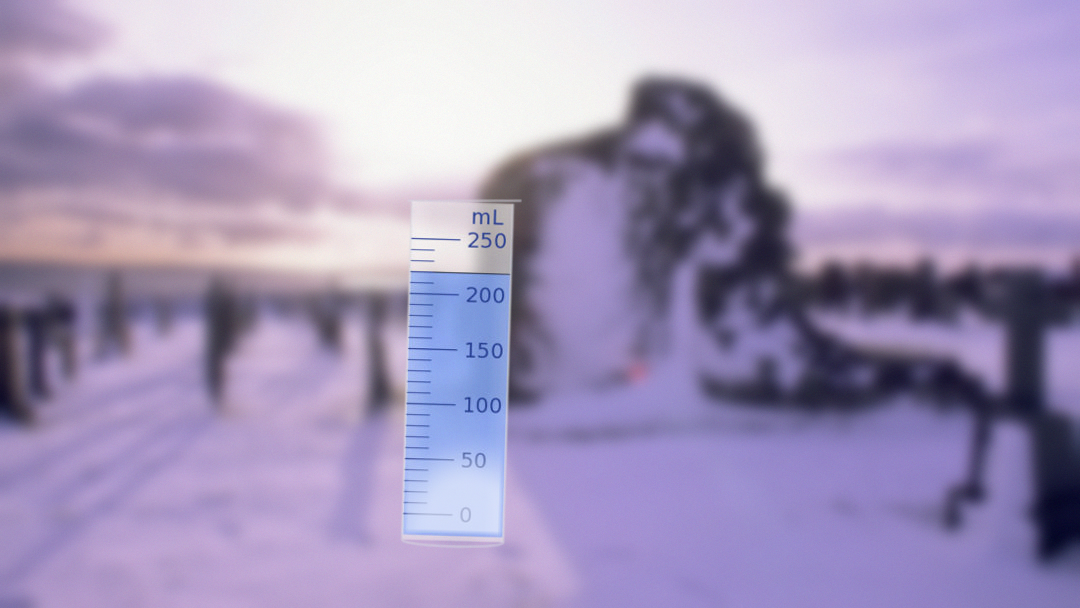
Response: 220
